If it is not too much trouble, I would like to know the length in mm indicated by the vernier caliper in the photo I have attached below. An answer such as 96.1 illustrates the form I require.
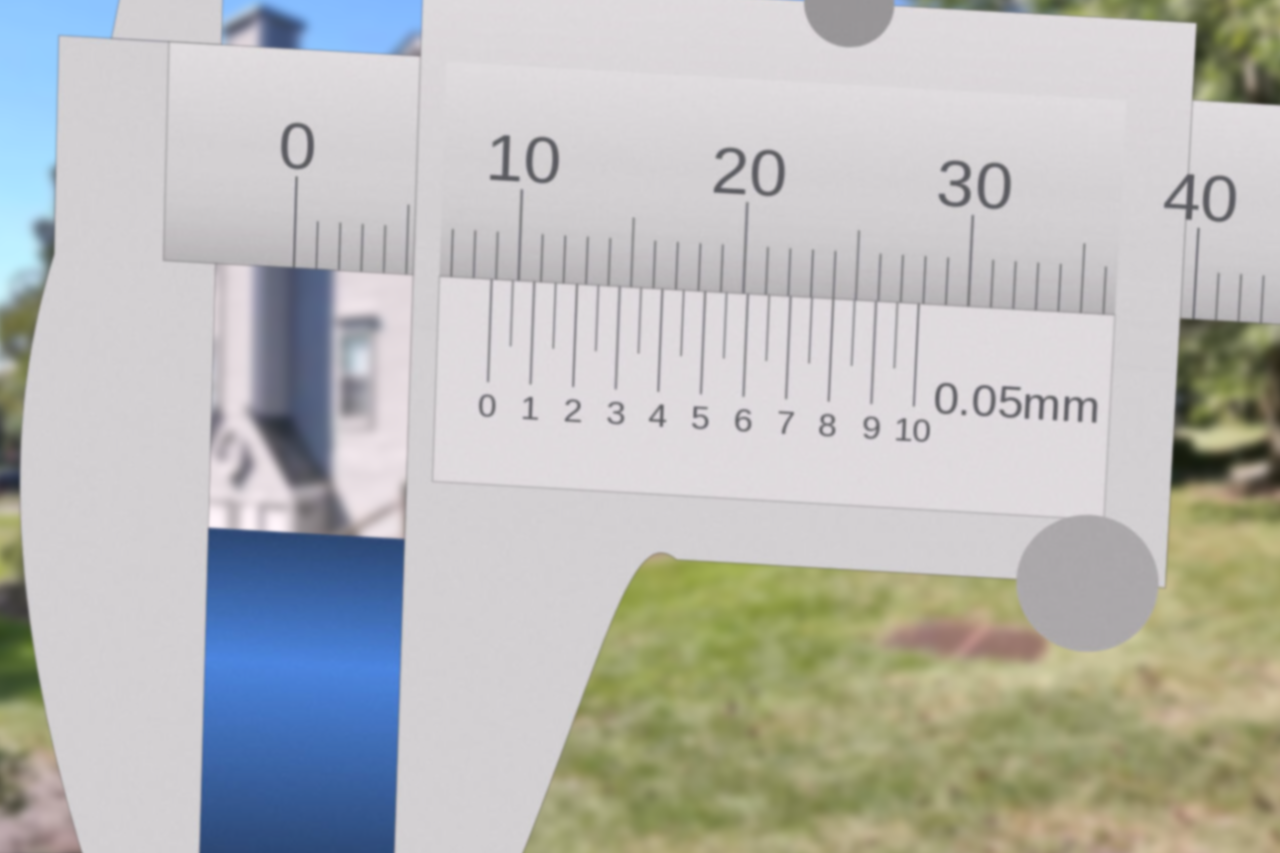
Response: 8.8
